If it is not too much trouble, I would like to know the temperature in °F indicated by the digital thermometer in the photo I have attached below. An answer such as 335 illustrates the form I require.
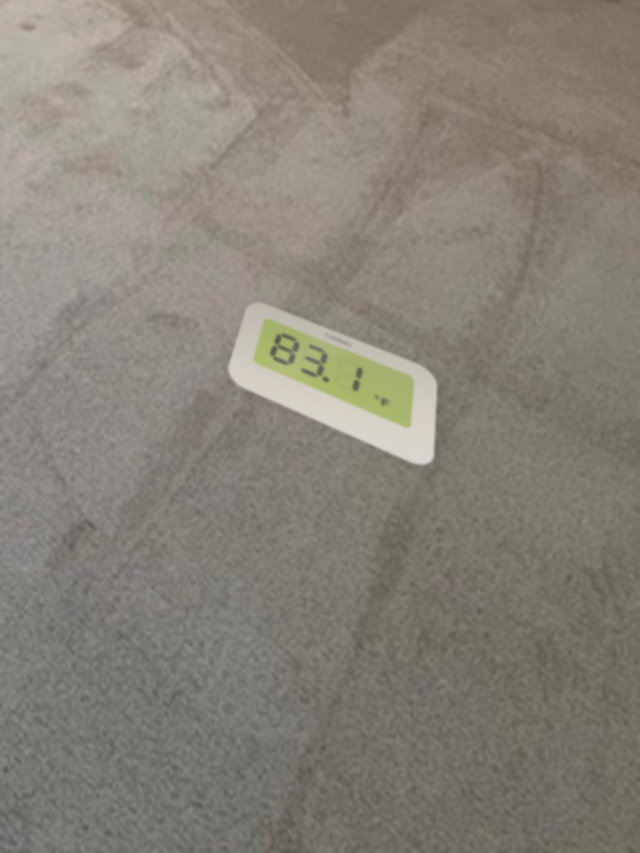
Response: 83.1
